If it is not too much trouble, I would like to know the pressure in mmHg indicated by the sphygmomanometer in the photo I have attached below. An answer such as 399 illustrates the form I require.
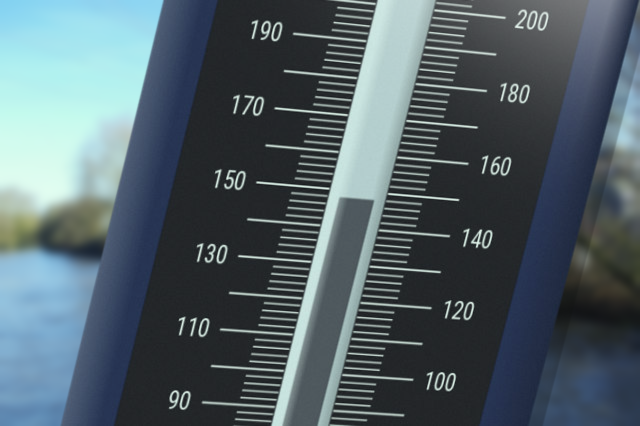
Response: 148
